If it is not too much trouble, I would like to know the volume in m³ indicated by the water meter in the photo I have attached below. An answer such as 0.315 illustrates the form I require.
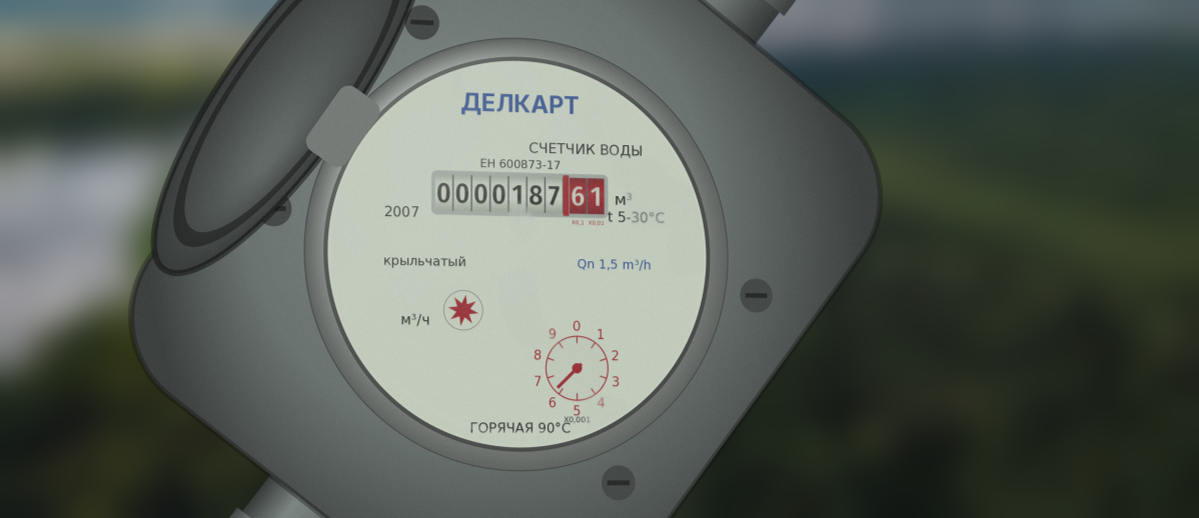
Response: 187.616
